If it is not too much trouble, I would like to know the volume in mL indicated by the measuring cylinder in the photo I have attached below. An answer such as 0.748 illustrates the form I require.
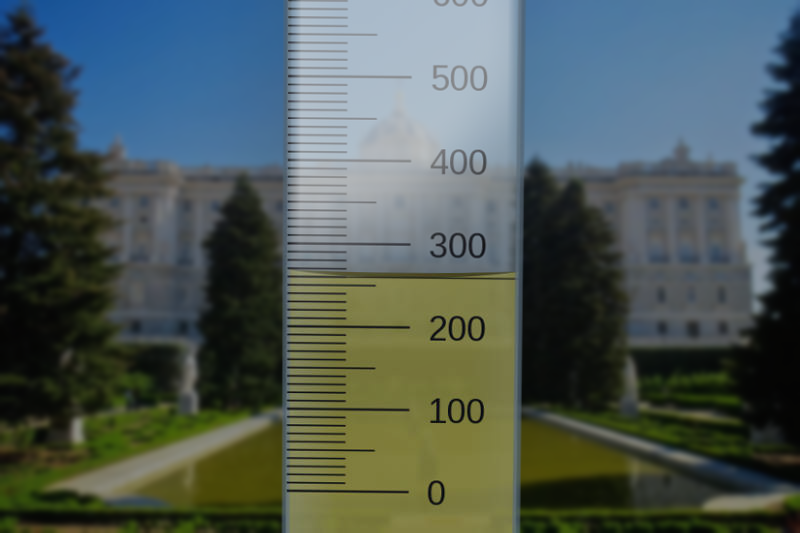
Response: 260
